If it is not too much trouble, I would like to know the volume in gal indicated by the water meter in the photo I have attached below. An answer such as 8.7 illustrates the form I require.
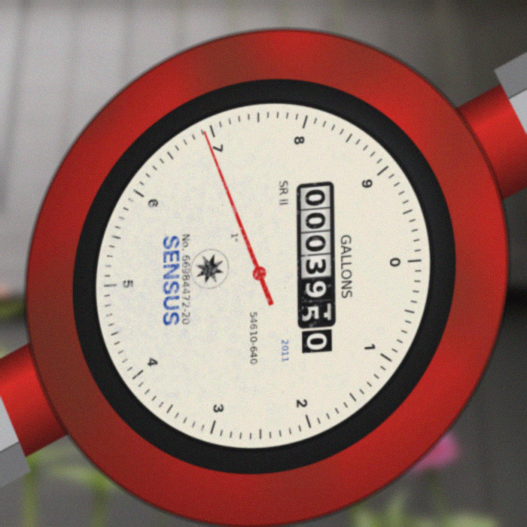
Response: 3946.9
